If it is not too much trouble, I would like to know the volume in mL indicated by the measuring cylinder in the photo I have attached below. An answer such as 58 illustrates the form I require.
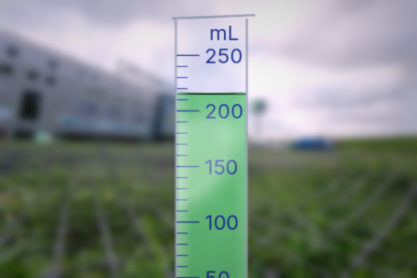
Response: 215
